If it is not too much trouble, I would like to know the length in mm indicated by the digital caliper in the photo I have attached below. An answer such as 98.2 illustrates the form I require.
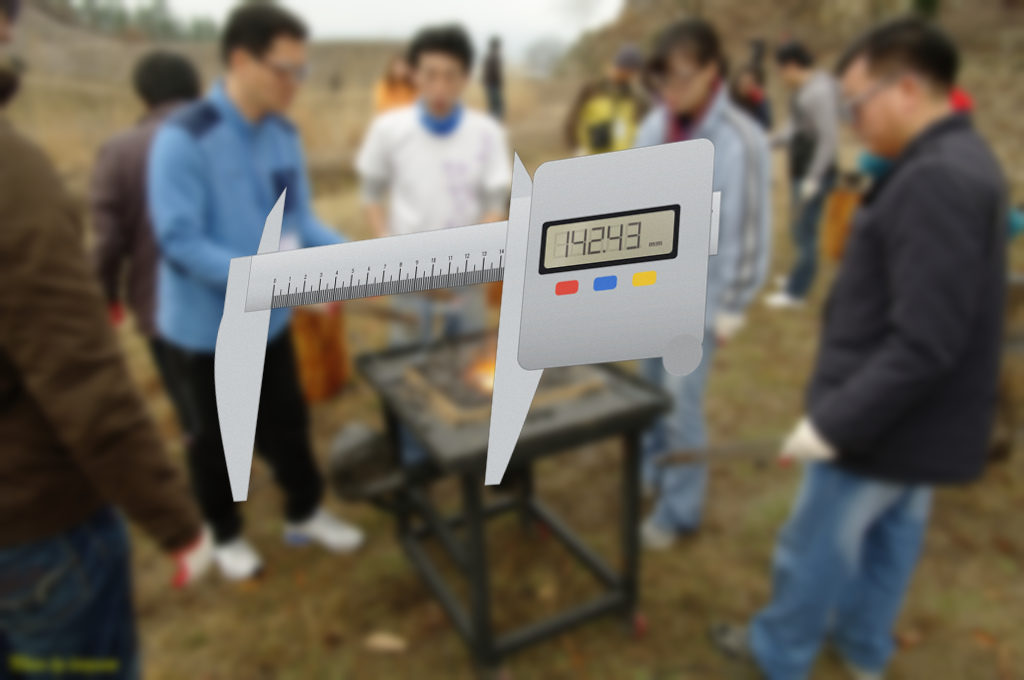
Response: 142.43
